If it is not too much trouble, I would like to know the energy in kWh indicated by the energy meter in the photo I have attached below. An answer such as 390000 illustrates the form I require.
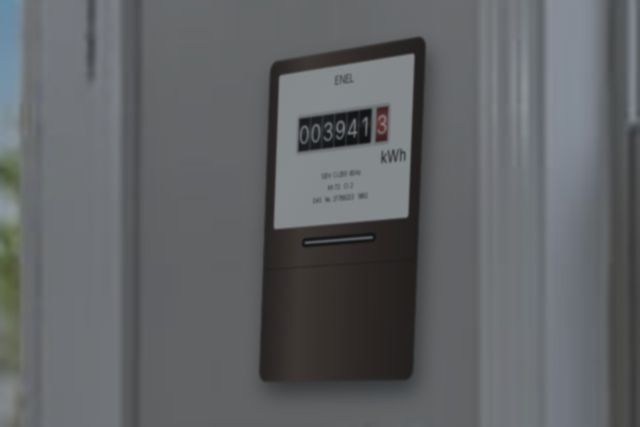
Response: 3941.3
